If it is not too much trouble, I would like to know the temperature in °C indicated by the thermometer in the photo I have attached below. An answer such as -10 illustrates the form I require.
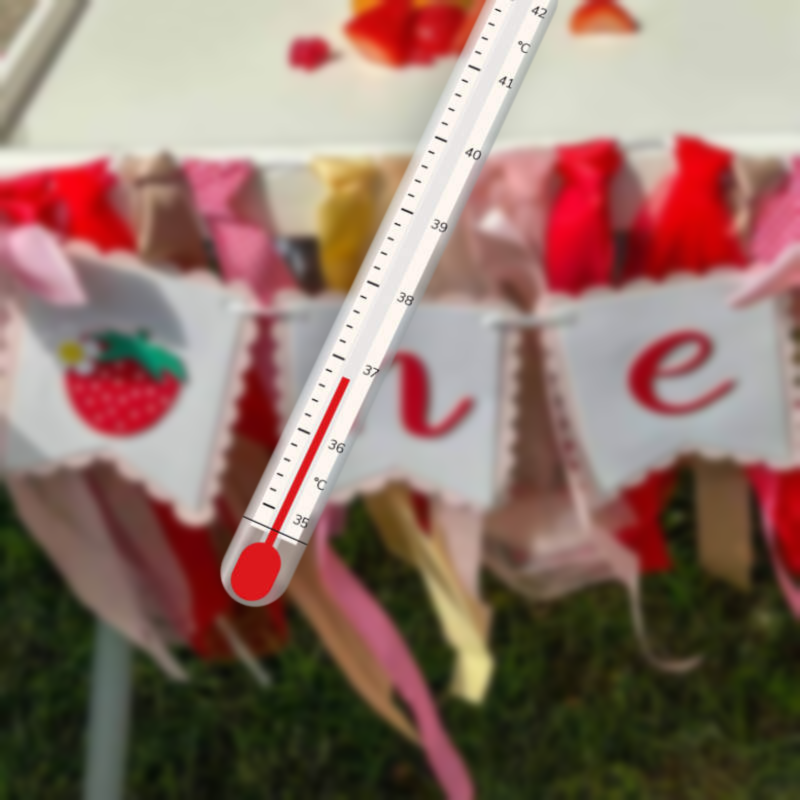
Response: 36.8
